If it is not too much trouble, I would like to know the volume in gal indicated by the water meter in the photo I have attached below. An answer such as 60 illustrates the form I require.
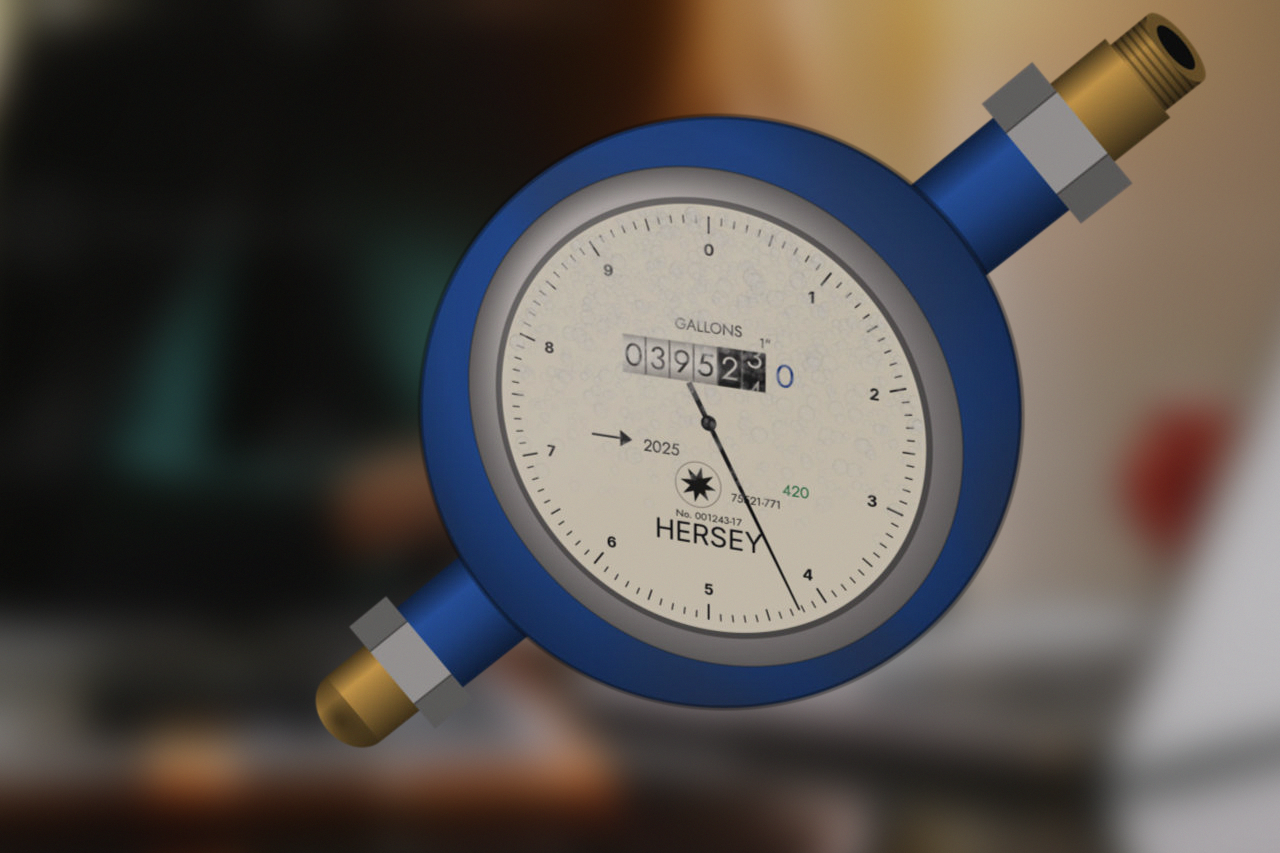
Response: 395234.2
